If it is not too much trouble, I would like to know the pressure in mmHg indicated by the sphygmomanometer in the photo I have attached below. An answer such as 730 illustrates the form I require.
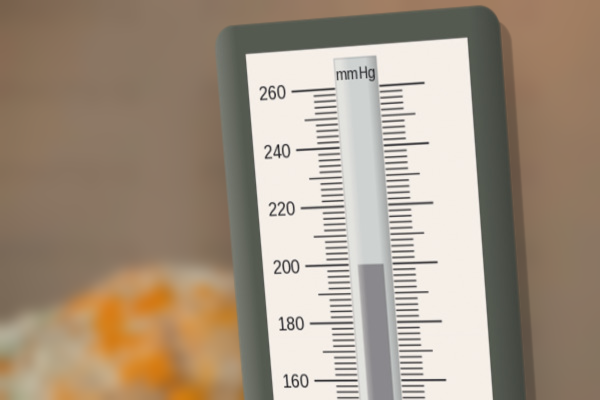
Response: 200
